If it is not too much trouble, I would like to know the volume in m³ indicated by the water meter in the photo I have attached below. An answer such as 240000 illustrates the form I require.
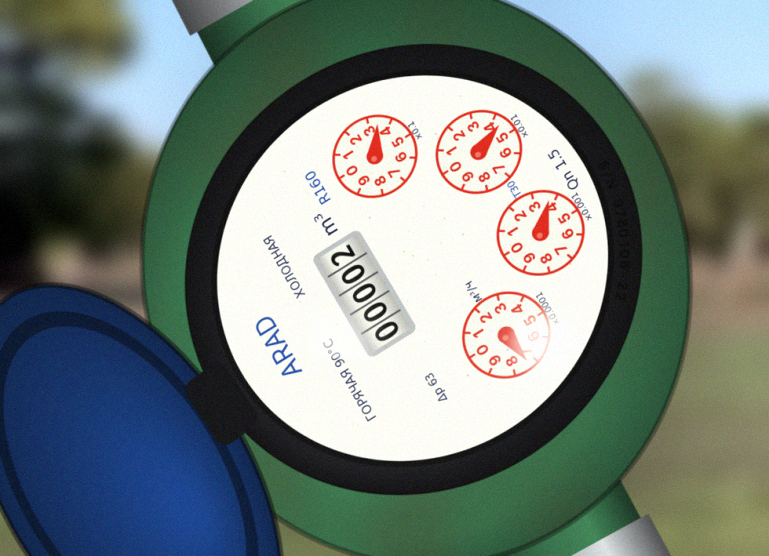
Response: 2.3437
